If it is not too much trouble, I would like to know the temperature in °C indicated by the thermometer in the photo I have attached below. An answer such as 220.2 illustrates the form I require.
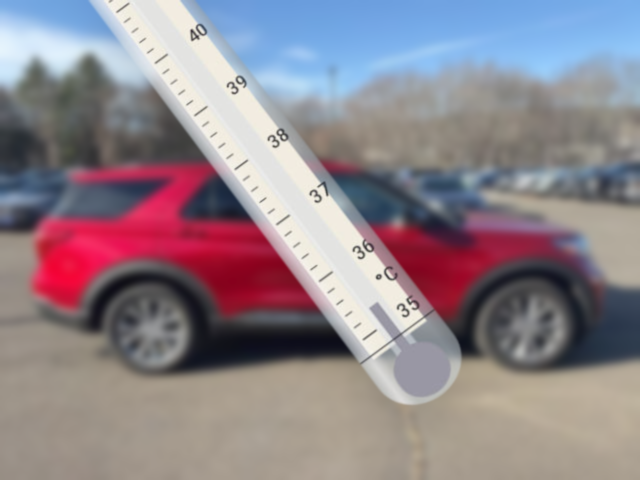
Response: 35.3
